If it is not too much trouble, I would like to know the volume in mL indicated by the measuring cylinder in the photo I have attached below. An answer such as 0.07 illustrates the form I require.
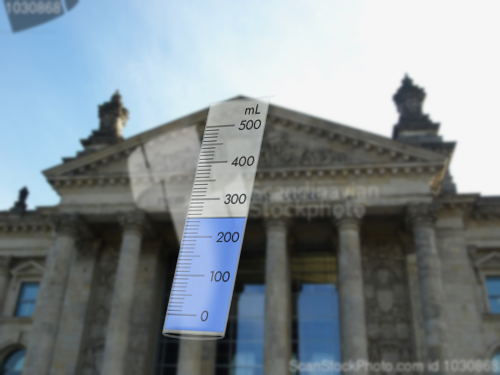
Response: 250
